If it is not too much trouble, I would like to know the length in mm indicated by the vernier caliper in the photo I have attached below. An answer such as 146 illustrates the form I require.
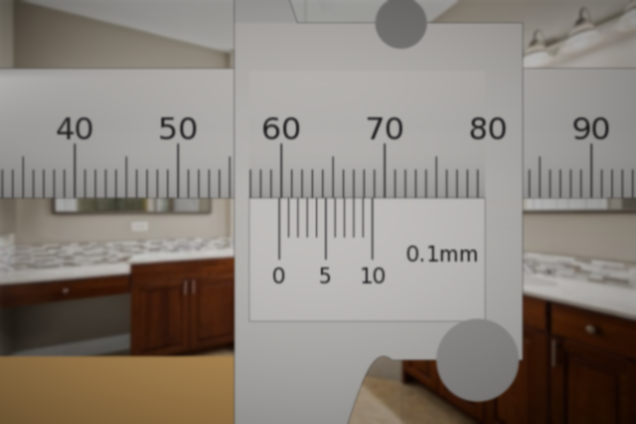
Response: 59.8
